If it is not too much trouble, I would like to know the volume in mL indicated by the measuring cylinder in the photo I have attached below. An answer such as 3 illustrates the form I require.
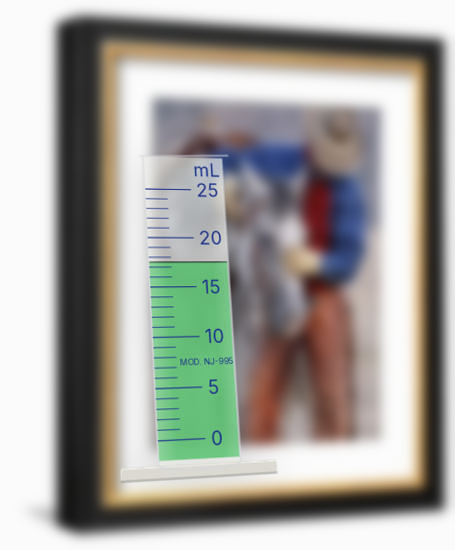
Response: 17.5
